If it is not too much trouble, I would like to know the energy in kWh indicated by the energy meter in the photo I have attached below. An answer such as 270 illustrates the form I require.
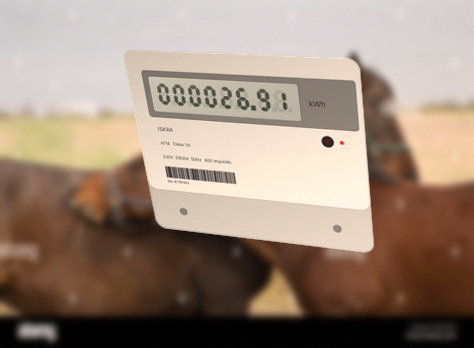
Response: 26.91
